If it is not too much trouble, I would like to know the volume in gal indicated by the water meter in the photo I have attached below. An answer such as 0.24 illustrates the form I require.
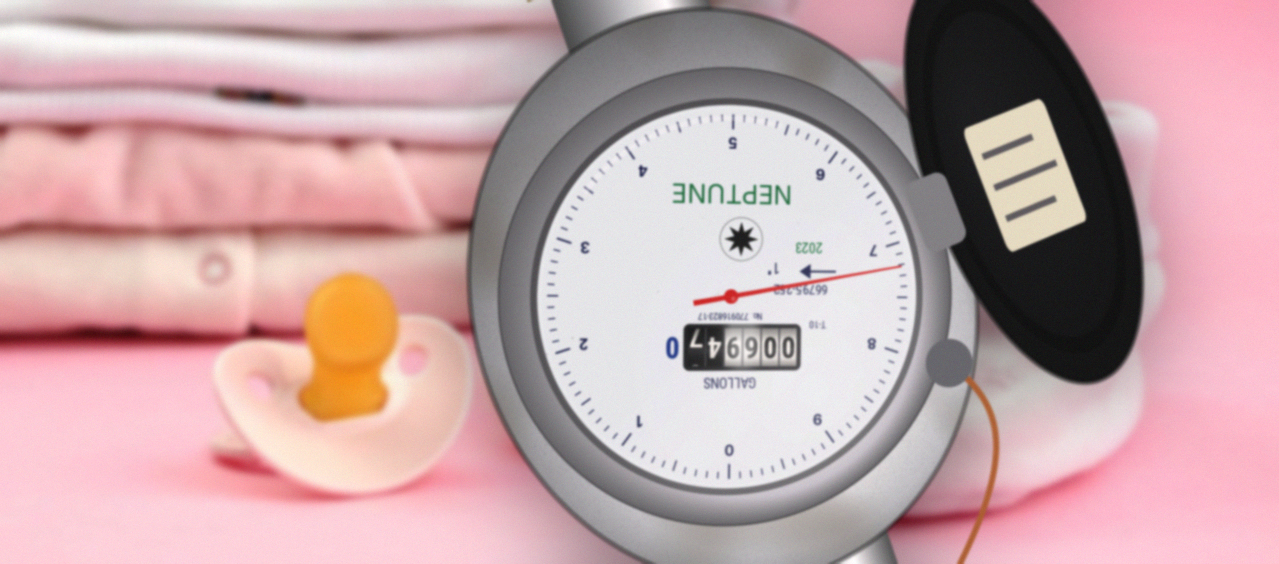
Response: 69467.2
